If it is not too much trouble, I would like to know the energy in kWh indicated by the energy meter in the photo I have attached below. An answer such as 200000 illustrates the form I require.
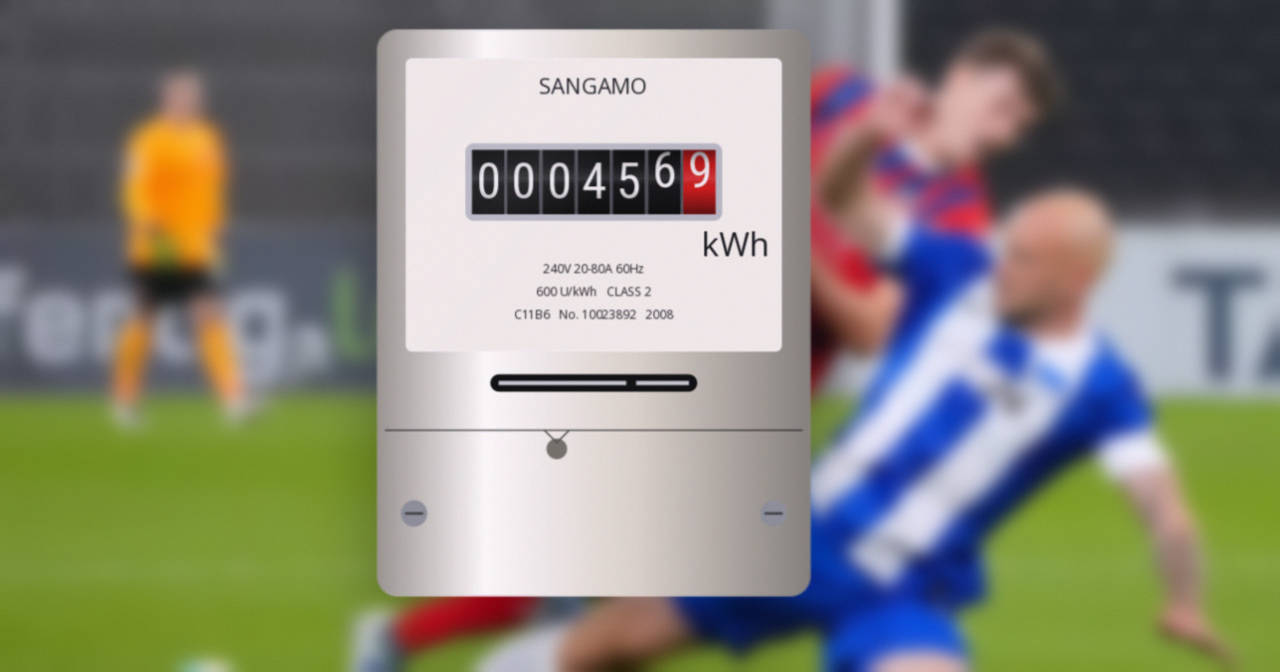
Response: 456.9
